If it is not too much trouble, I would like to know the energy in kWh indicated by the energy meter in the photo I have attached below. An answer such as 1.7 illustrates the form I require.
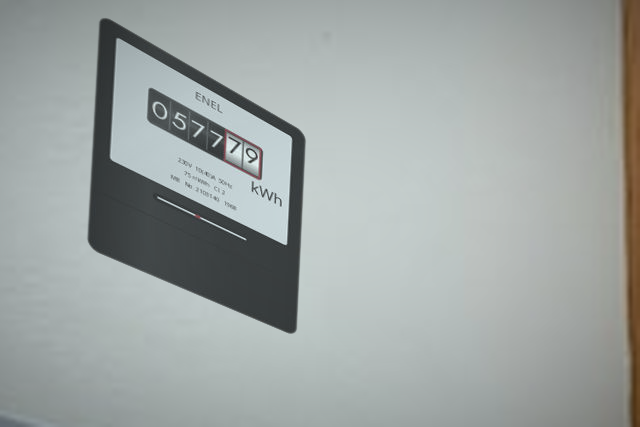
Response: 577.79
